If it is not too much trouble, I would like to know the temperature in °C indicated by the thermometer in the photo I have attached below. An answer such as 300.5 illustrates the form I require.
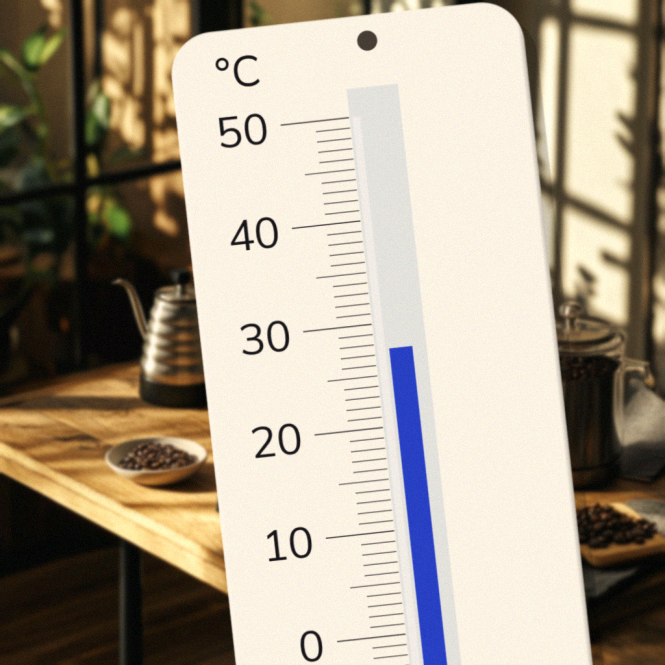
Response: 27.5
